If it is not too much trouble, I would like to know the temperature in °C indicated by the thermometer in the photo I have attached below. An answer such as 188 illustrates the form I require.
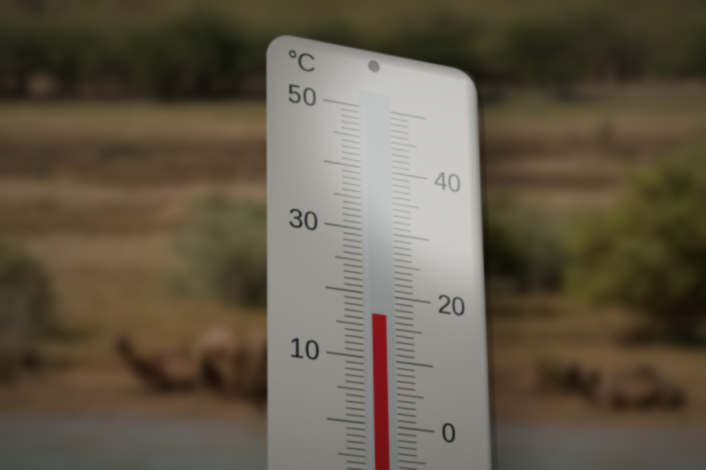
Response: 17
